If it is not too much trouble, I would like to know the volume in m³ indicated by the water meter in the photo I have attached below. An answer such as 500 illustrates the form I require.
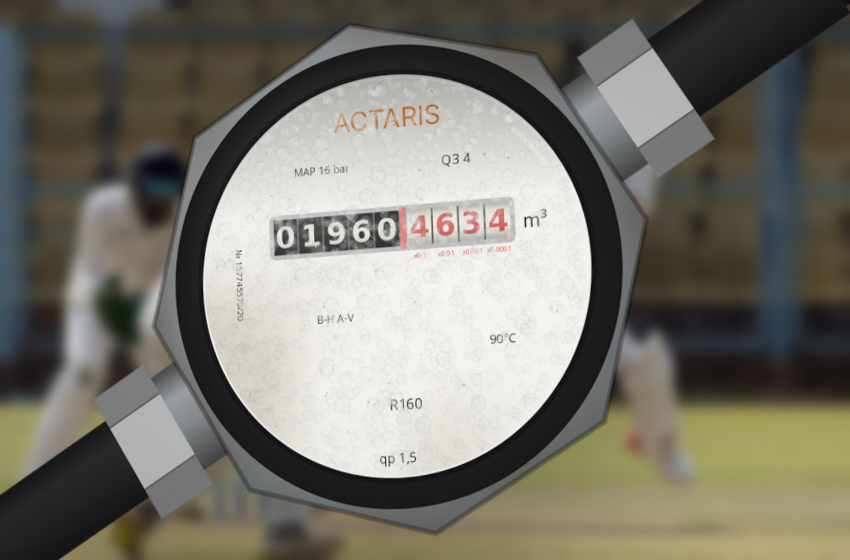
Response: 1960.4634
